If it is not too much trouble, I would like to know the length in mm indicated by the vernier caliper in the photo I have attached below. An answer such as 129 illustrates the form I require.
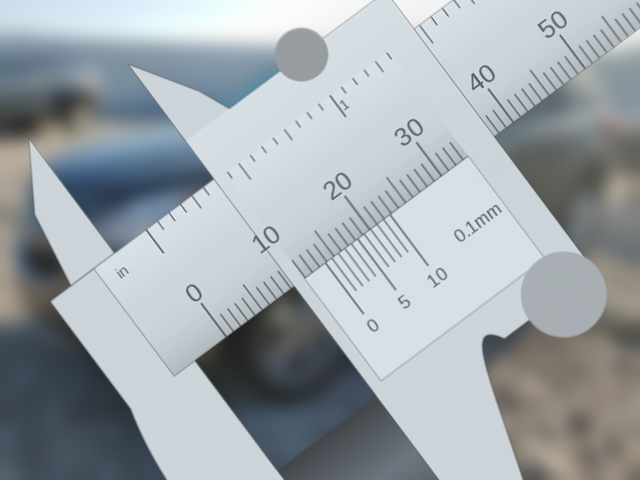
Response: 13.8
